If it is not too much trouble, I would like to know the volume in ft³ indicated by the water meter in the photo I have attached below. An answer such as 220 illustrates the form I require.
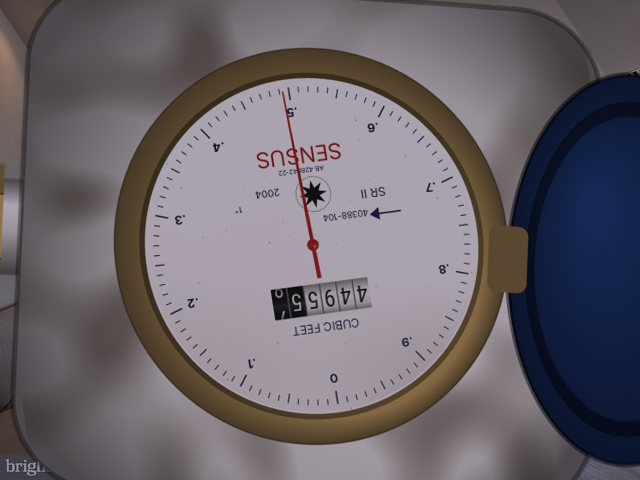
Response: 449557.49
